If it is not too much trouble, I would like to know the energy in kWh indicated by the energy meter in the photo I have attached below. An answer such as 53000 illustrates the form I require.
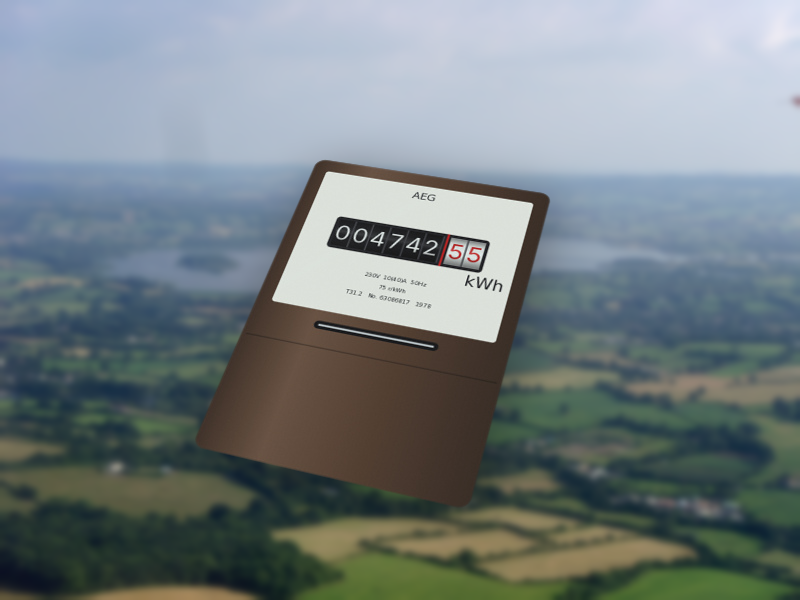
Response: 4742.55
